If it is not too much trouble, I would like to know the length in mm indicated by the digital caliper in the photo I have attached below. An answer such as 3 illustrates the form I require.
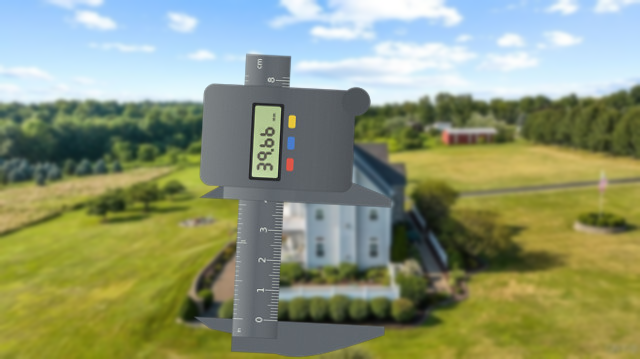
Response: 39.66
